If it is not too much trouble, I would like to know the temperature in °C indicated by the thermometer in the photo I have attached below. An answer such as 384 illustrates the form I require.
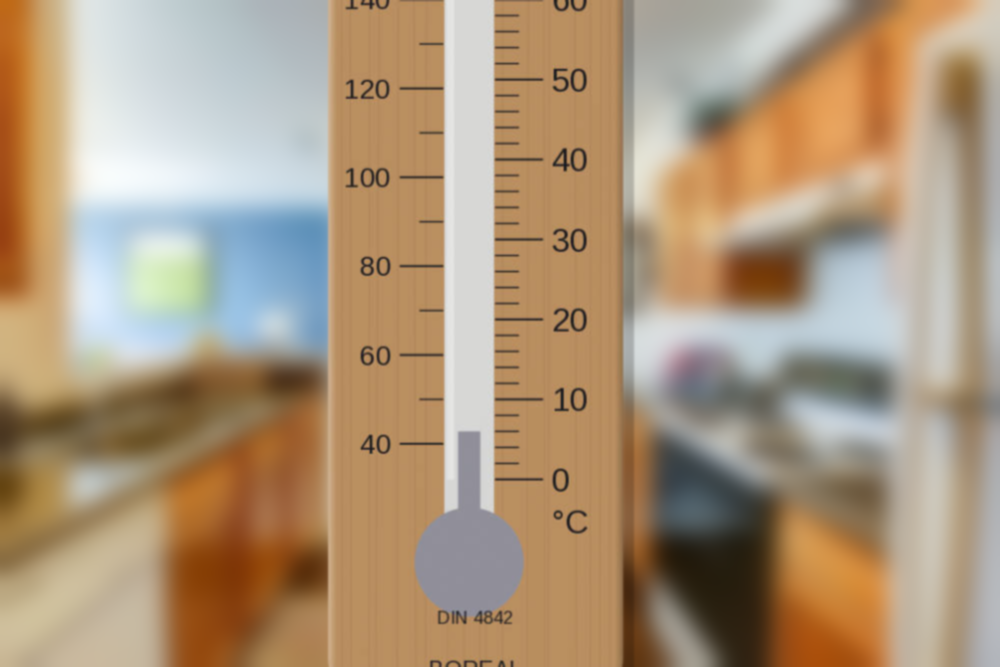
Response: 6
